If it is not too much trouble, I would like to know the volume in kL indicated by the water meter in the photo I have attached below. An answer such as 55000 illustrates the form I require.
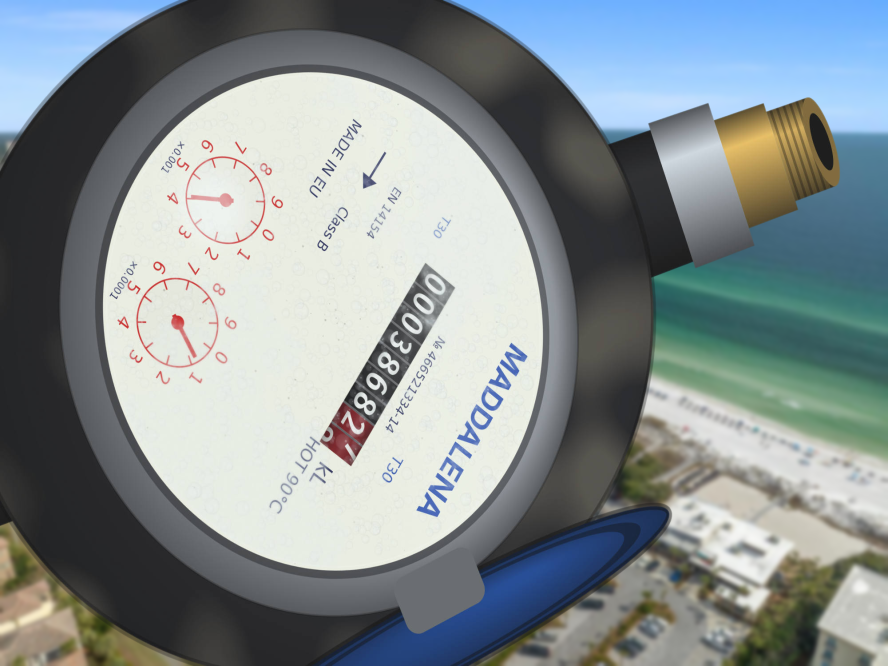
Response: 3868.2740
